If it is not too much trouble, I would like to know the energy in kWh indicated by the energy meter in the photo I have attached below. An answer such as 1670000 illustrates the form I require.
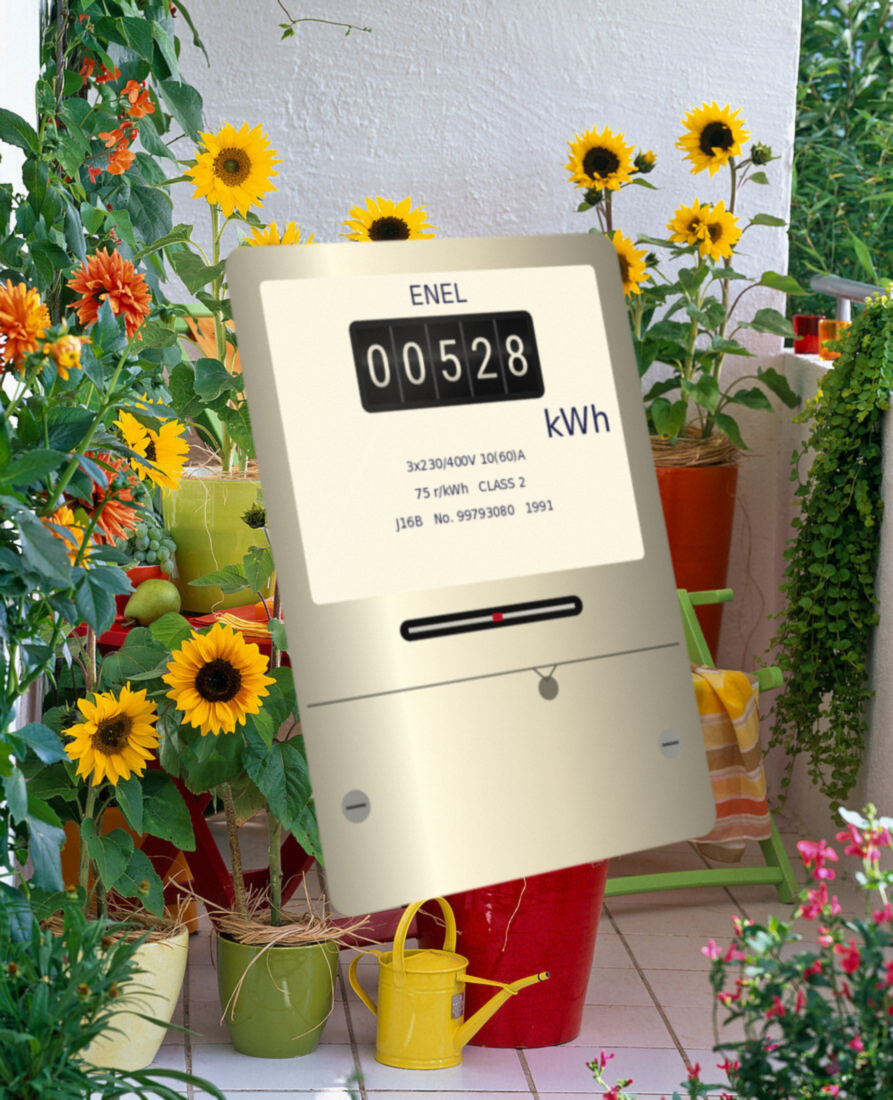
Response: 528
